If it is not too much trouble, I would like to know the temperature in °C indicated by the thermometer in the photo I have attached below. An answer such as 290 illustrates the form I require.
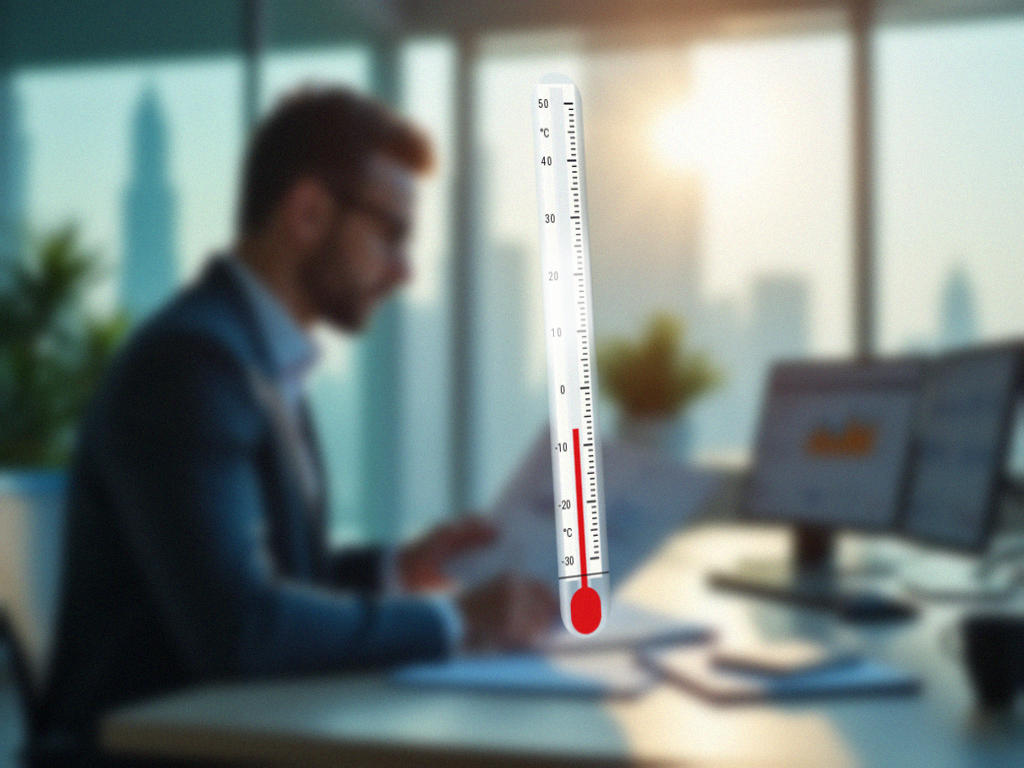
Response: -7
